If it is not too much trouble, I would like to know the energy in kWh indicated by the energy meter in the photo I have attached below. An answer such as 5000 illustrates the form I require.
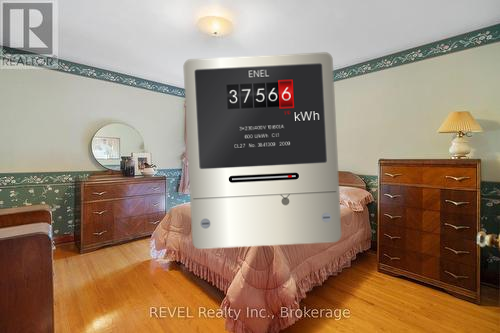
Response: 3756.6
